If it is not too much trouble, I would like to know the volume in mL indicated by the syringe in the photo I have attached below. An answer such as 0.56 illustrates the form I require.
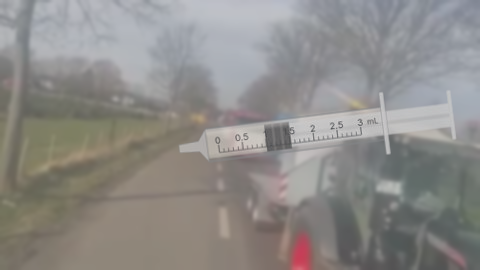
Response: 1
